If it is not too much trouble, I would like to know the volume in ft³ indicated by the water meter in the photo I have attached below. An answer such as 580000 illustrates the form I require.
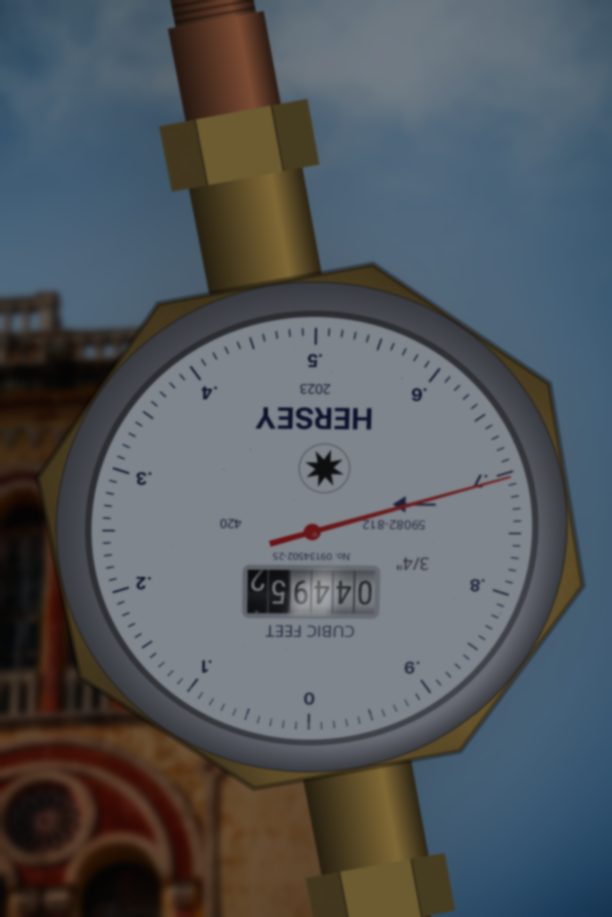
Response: 44951.70
